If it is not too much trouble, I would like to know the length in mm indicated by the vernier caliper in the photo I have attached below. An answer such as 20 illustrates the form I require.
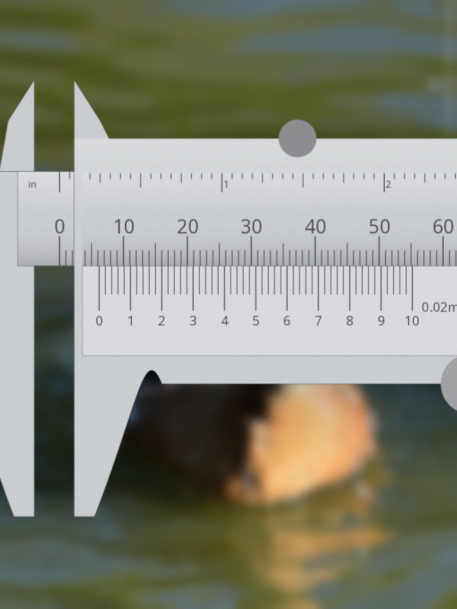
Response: 6.2
